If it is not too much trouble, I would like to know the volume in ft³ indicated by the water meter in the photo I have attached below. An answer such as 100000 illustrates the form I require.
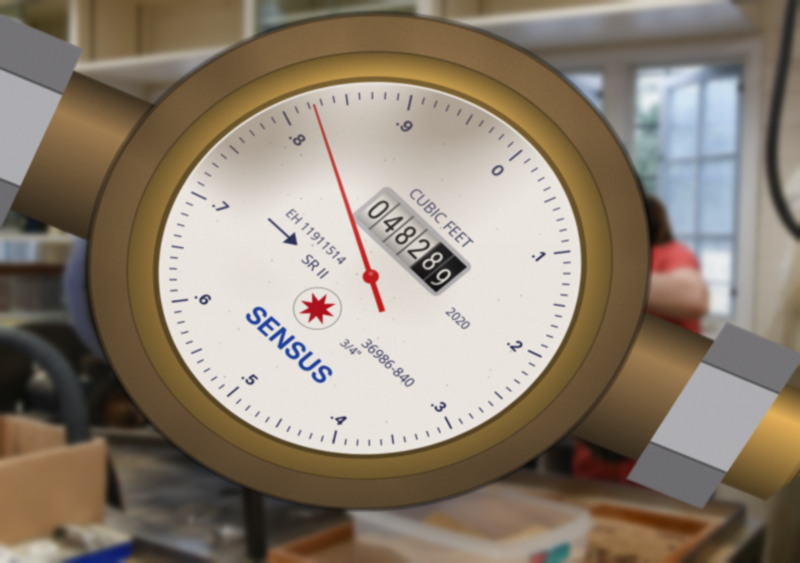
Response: 48288.82
